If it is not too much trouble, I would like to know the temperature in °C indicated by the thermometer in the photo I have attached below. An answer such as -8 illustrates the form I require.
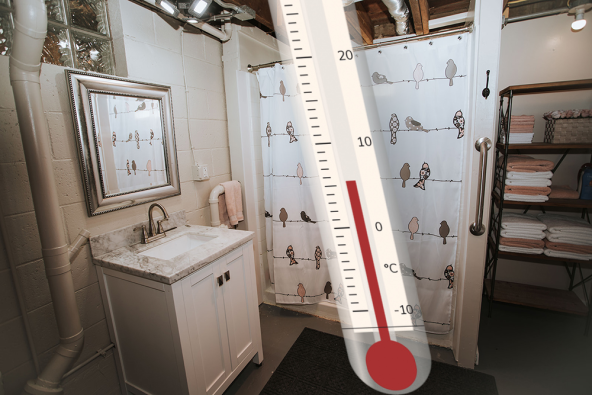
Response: 5.5
